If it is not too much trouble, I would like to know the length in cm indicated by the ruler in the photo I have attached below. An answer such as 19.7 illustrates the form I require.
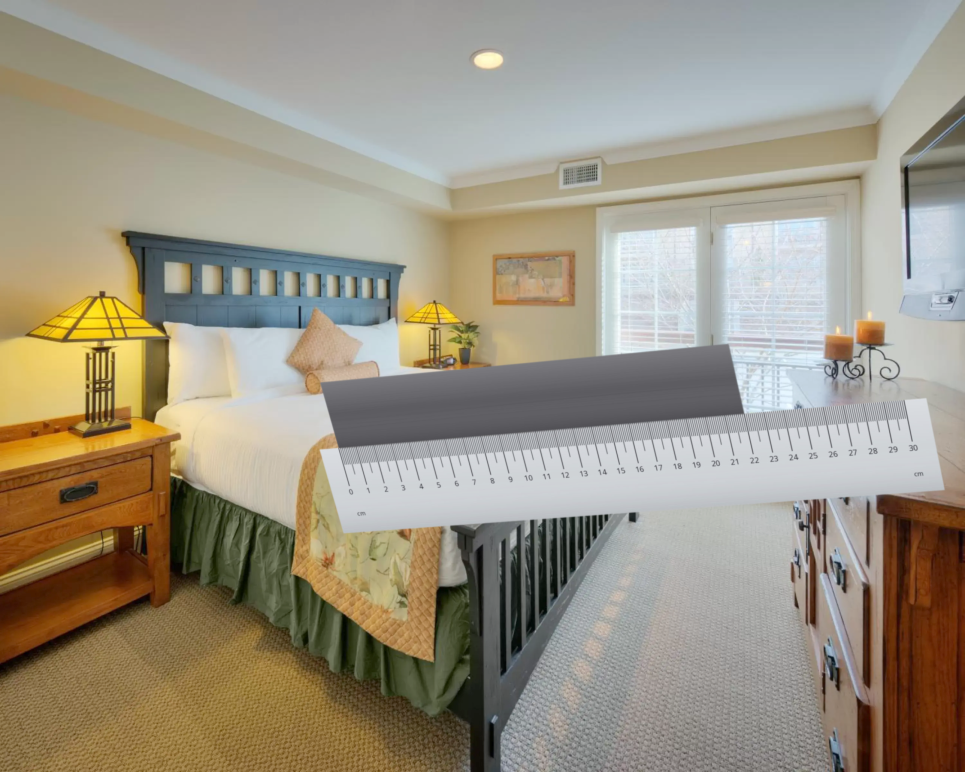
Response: 22
